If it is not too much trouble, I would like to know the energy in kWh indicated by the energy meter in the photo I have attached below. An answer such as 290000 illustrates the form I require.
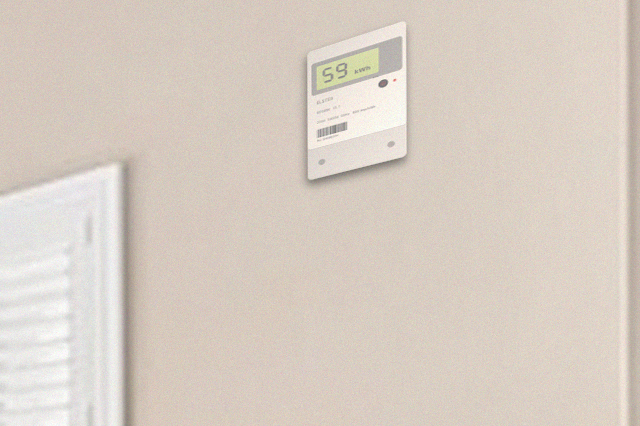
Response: 59
